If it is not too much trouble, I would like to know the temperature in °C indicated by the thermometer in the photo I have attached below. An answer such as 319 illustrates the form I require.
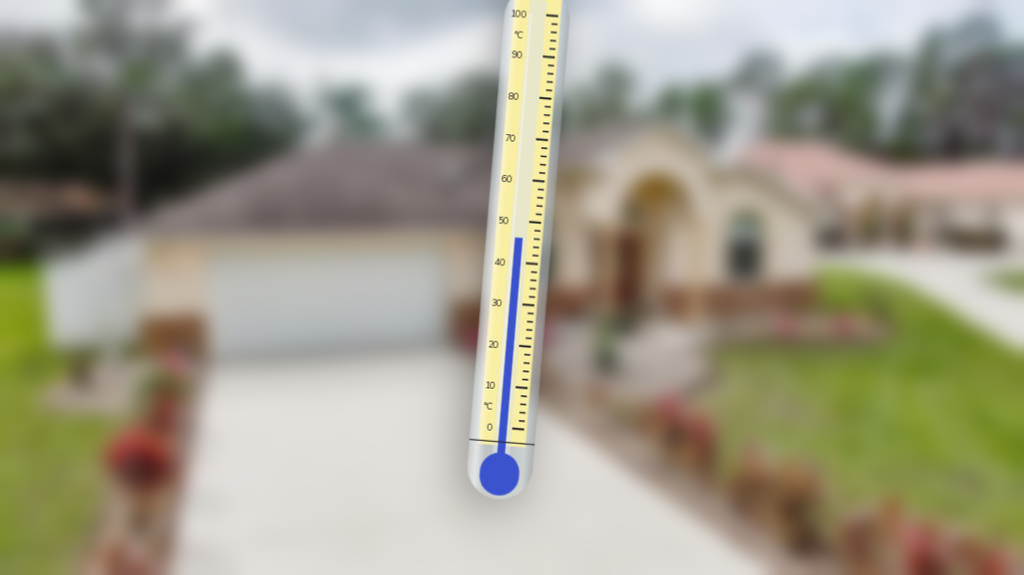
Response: 46
